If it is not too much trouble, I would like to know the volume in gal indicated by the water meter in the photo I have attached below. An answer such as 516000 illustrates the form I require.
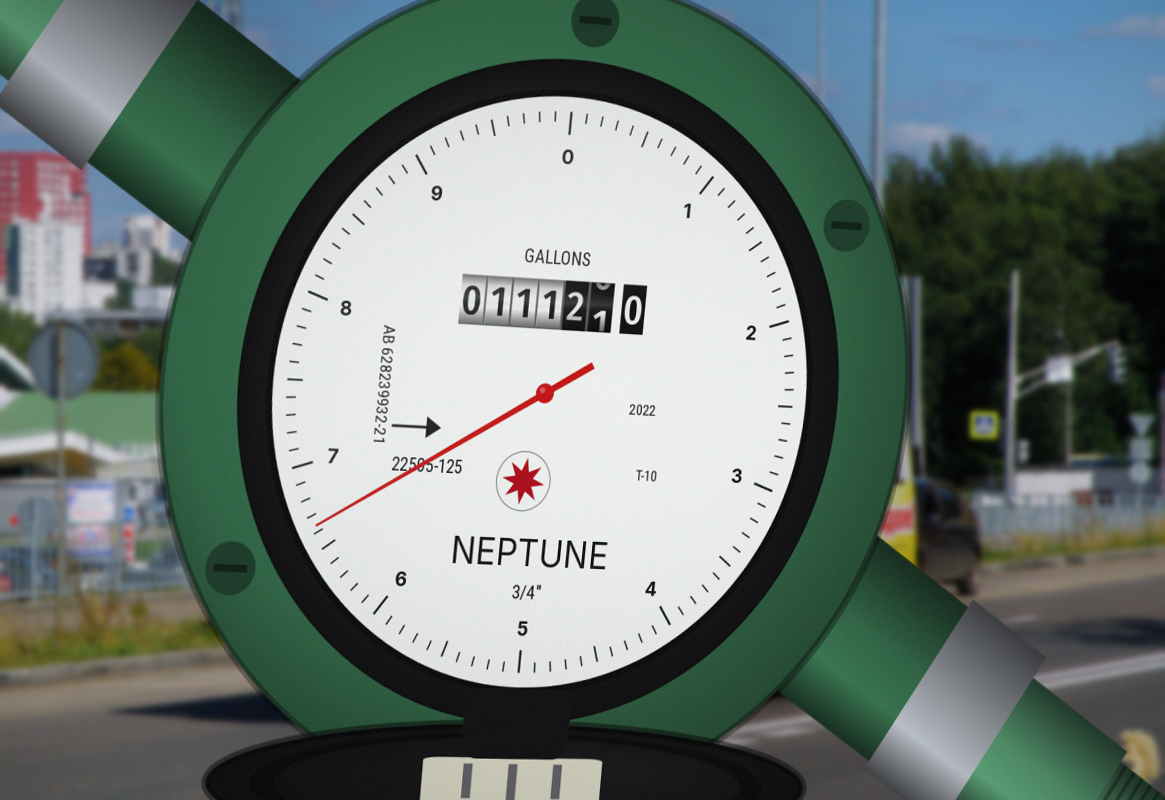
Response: 111206.6
